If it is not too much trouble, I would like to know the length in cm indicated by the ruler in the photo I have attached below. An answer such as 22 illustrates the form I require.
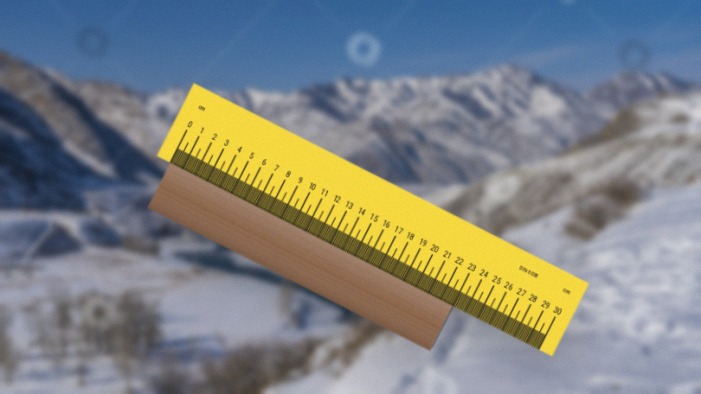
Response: 23
